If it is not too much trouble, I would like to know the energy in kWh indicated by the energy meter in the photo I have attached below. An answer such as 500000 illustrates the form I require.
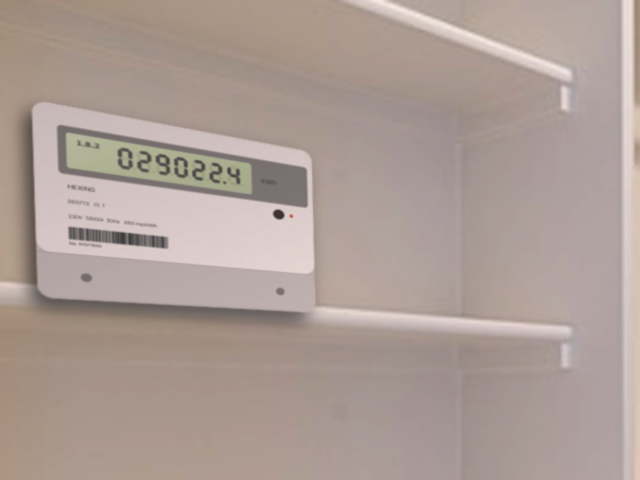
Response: 29022.4
